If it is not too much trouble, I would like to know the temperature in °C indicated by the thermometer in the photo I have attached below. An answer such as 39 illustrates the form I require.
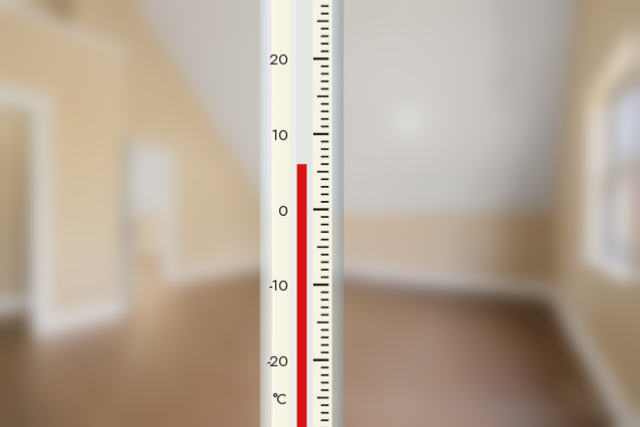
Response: 6
